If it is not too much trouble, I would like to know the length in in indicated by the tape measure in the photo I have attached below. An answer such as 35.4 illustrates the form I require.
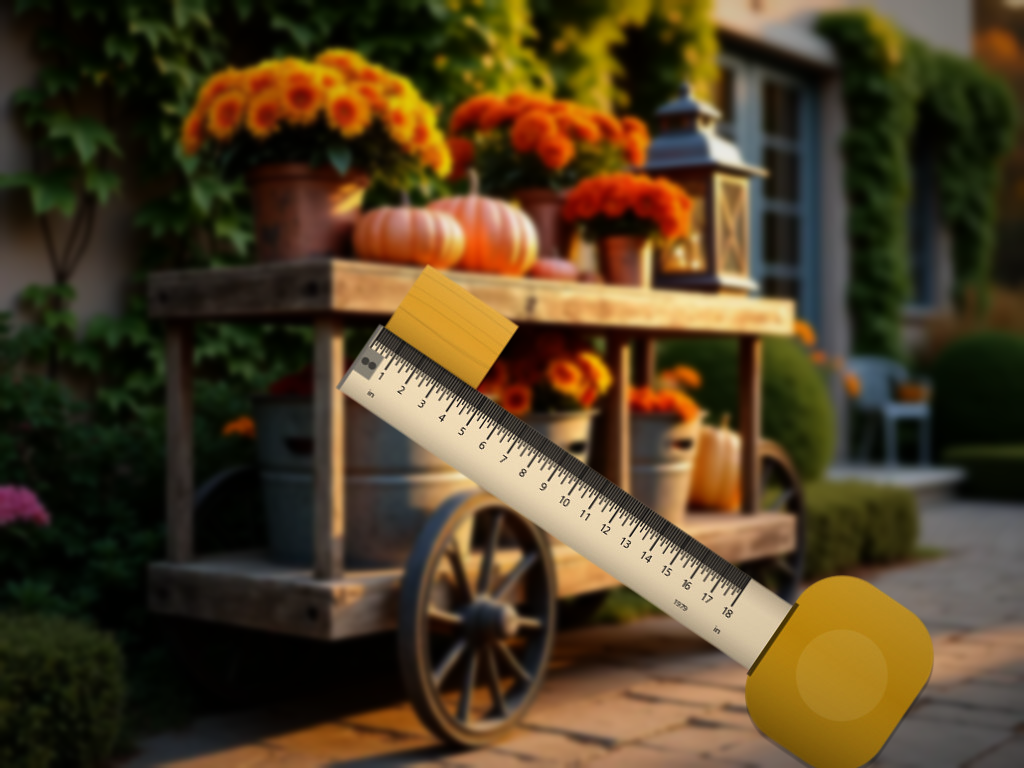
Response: 4.5
